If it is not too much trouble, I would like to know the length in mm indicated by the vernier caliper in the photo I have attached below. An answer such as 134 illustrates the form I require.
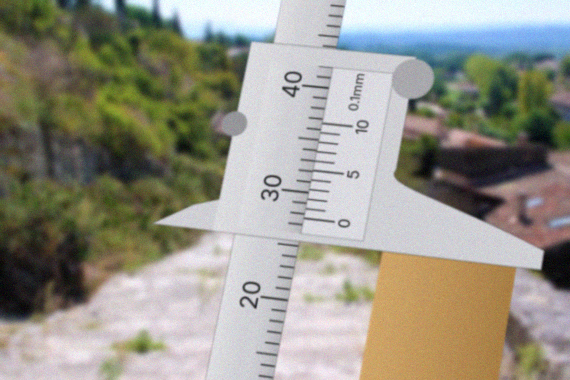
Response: 27.6
